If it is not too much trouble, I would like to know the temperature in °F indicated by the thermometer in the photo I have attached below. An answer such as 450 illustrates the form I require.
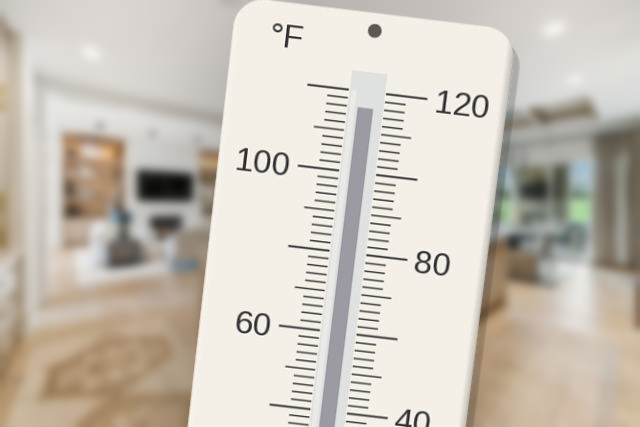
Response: 116
